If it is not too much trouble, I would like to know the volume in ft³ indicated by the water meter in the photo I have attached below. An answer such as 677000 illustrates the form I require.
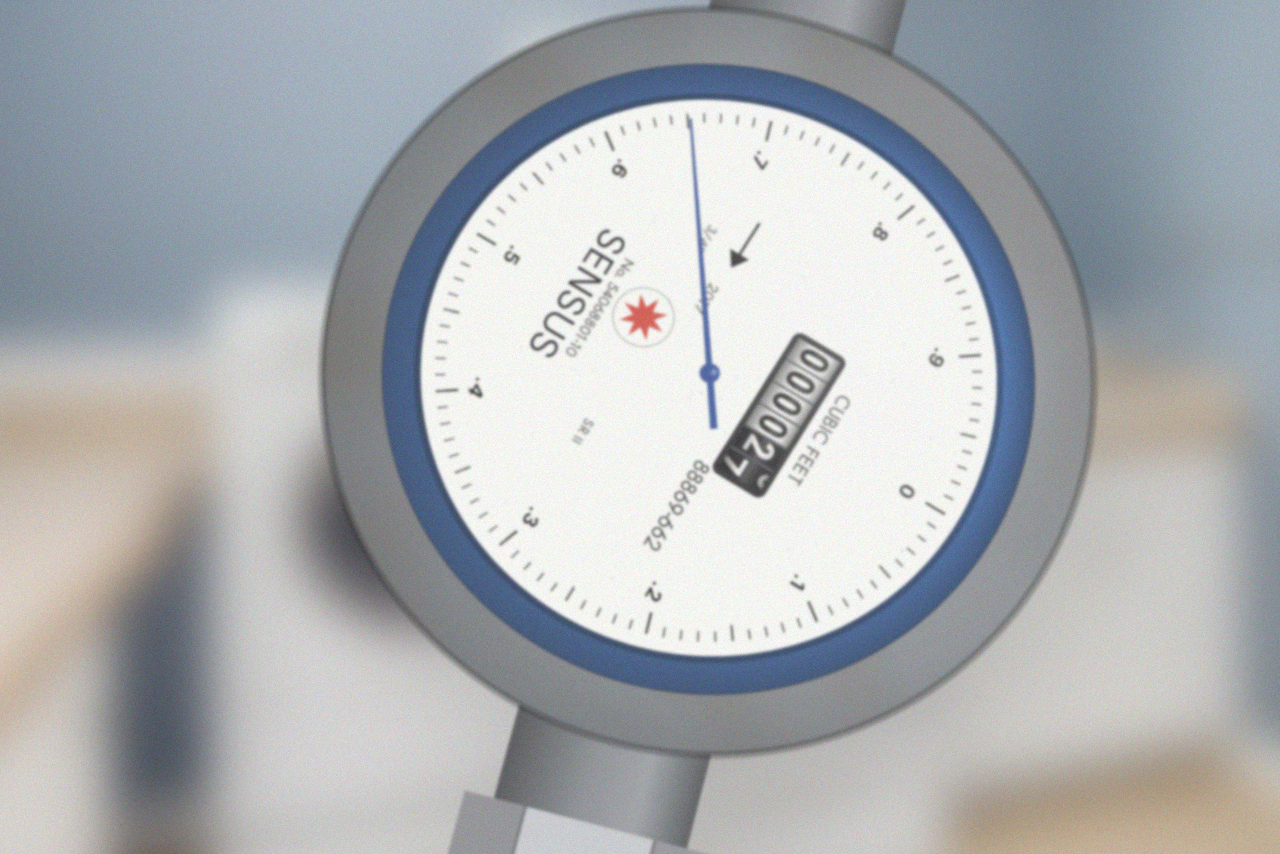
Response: 26.65
